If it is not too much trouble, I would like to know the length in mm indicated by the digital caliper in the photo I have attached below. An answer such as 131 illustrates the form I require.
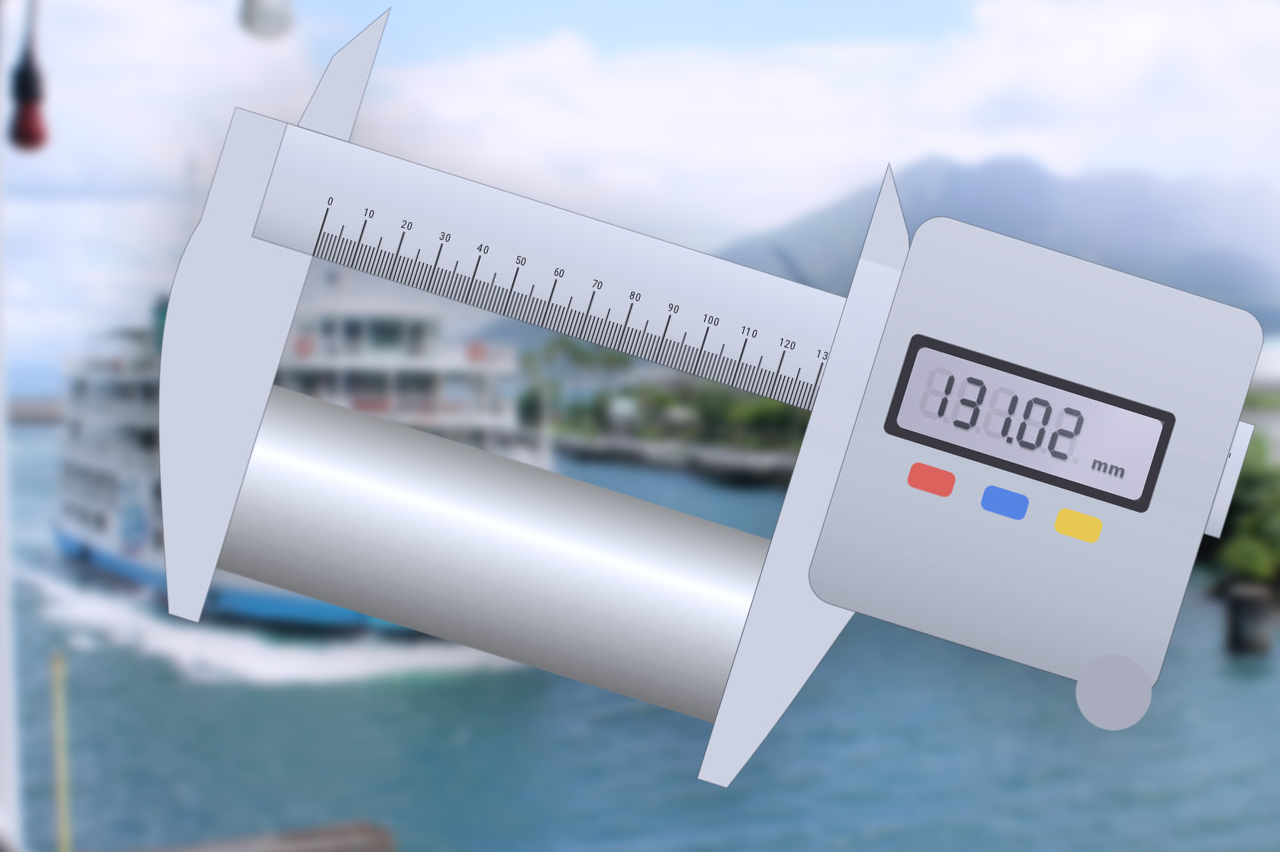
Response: 131.02
